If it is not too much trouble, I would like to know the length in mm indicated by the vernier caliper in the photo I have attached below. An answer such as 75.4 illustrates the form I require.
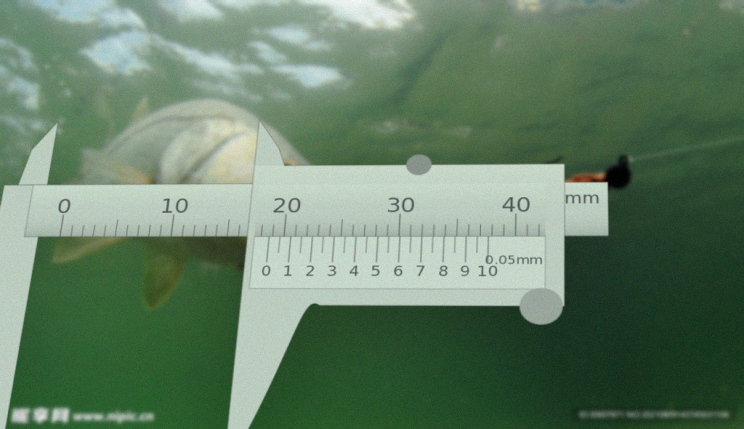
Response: 18.7
